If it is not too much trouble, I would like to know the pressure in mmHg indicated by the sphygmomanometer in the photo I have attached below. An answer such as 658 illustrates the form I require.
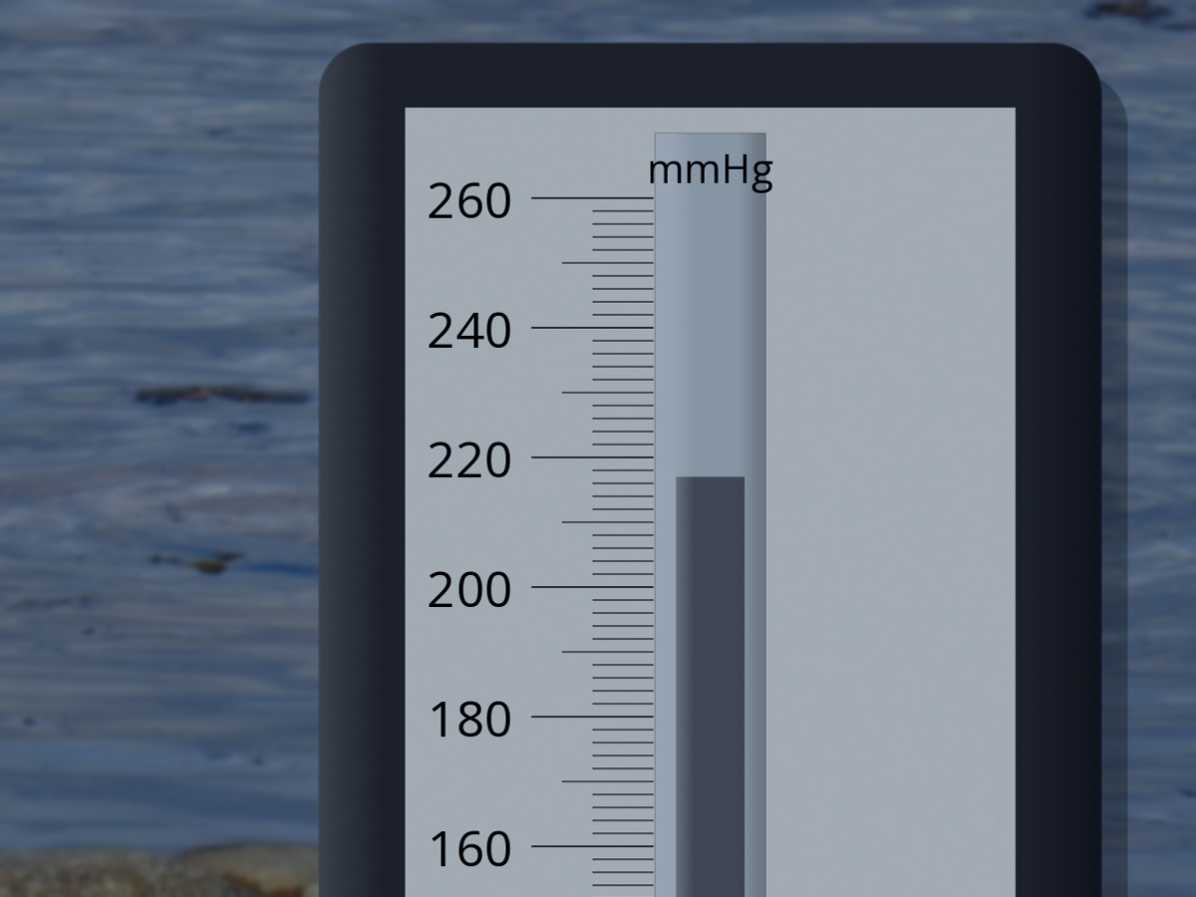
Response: 217
